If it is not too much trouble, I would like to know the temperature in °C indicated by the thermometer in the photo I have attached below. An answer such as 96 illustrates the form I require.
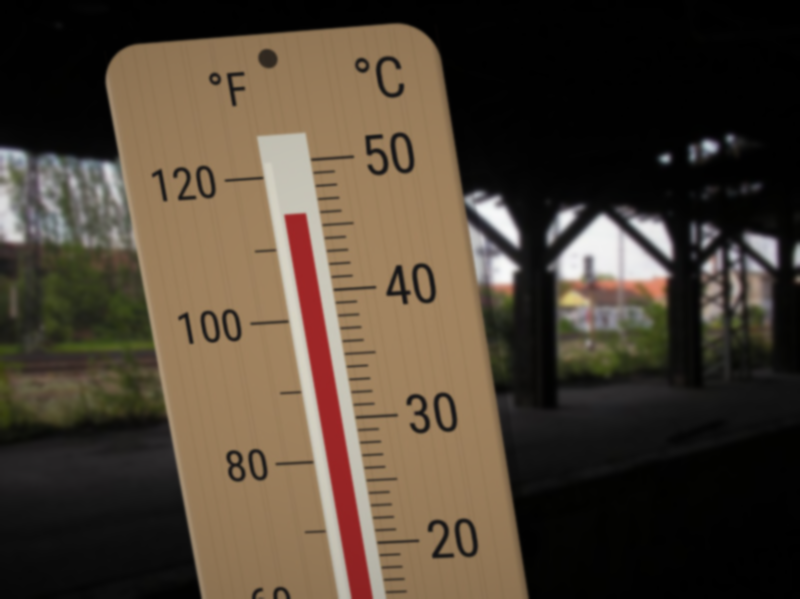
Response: 46
